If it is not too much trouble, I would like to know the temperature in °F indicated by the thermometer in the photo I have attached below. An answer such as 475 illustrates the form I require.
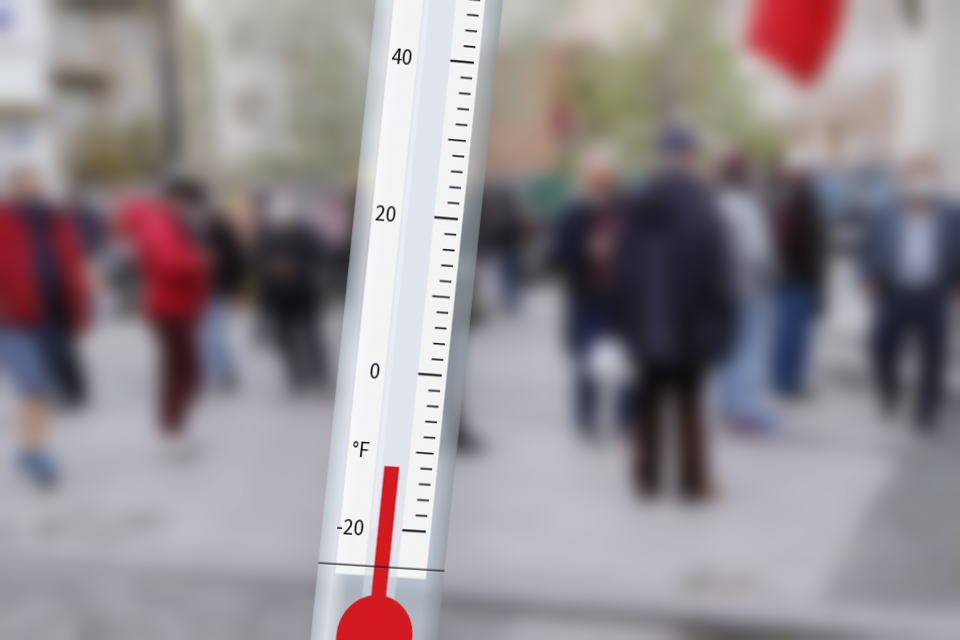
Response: -12
